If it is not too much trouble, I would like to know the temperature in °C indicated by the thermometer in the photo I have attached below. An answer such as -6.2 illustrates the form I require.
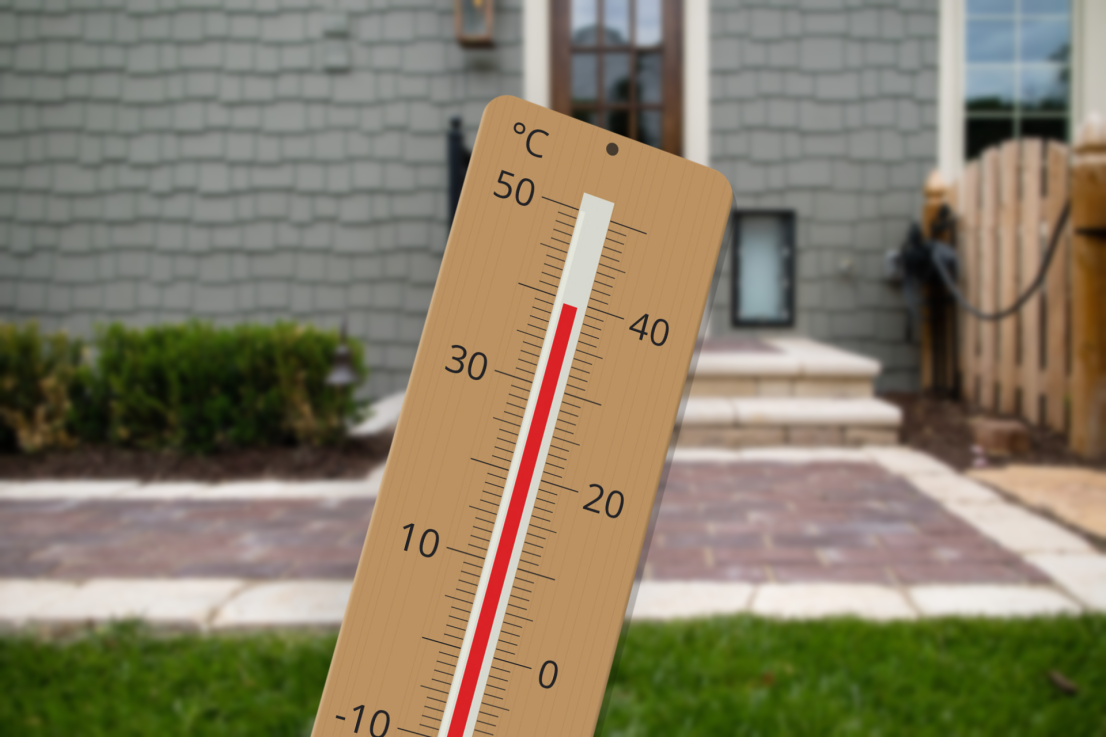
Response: 39.5
